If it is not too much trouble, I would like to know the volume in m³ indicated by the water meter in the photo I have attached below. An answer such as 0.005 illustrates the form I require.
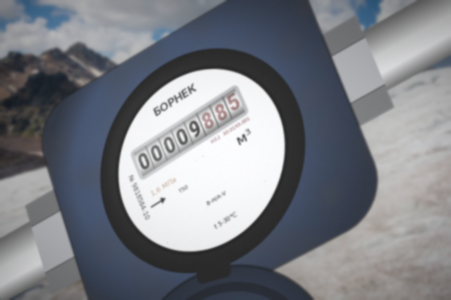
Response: 9.885
